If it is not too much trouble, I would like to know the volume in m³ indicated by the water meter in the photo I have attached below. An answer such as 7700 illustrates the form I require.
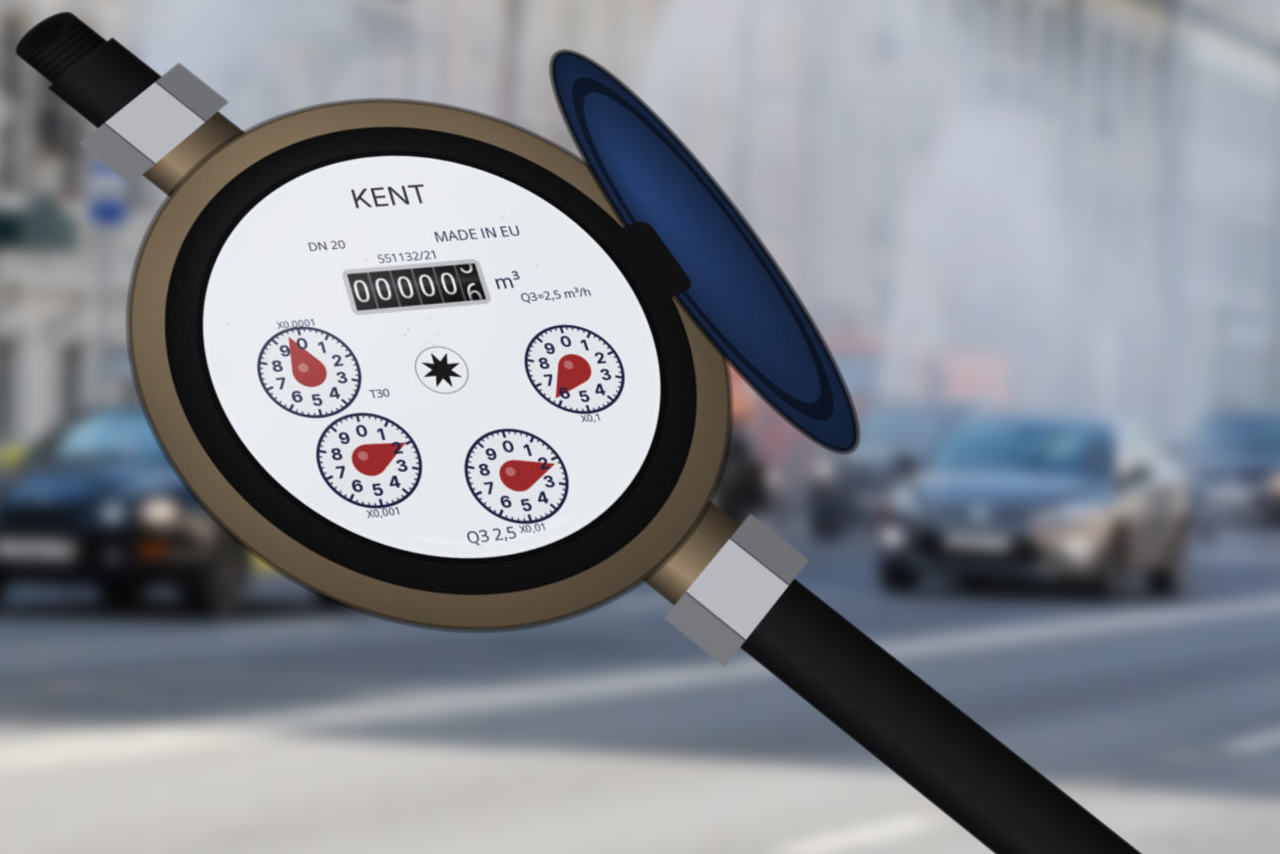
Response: 5.6219
